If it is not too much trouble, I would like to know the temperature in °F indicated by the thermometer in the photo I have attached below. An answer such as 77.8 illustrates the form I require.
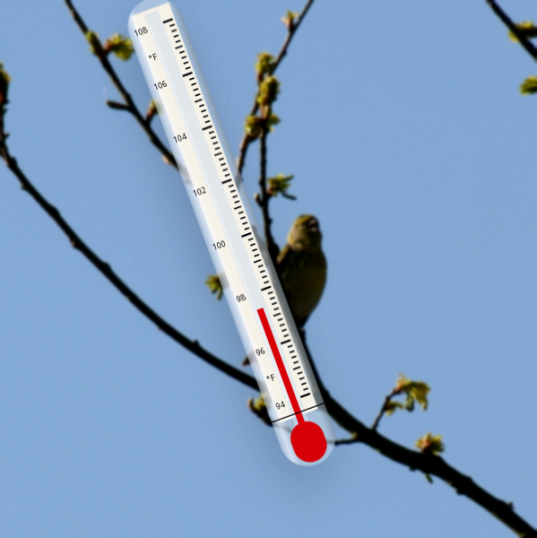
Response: 97.4
